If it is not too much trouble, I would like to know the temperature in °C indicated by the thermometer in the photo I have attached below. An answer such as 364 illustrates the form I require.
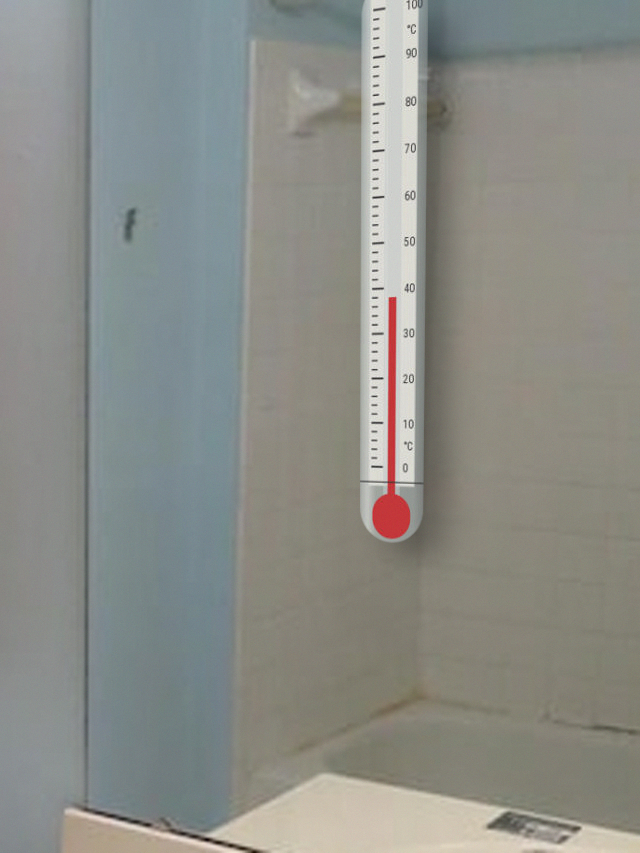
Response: 38
